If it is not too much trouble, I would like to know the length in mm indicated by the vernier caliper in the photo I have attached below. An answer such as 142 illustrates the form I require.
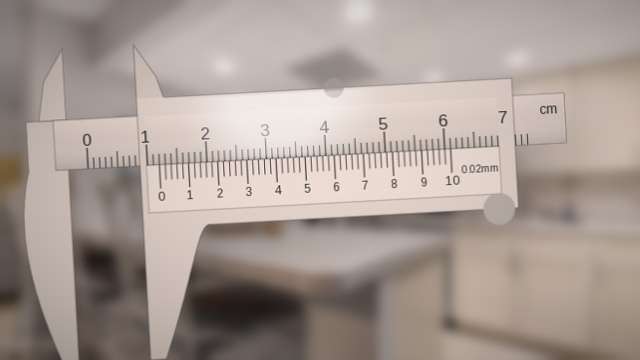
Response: 12.0
